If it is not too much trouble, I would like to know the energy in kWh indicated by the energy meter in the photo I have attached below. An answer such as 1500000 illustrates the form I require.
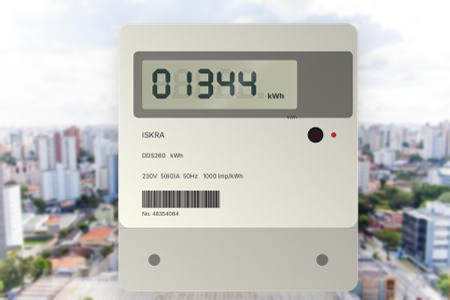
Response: 1344
